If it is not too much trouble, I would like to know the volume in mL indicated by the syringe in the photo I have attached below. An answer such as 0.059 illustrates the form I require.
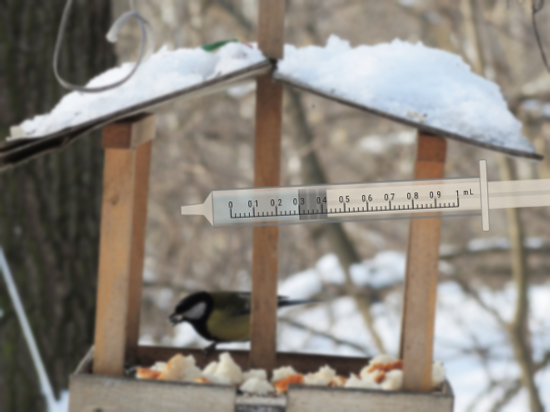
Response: 0.3
